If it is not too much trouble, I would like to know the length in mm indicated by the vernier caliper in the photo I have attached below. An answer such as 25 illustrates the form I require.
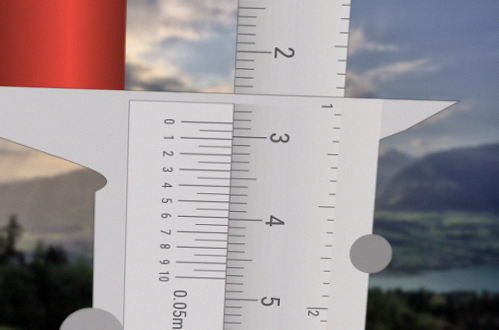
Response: 28.4
